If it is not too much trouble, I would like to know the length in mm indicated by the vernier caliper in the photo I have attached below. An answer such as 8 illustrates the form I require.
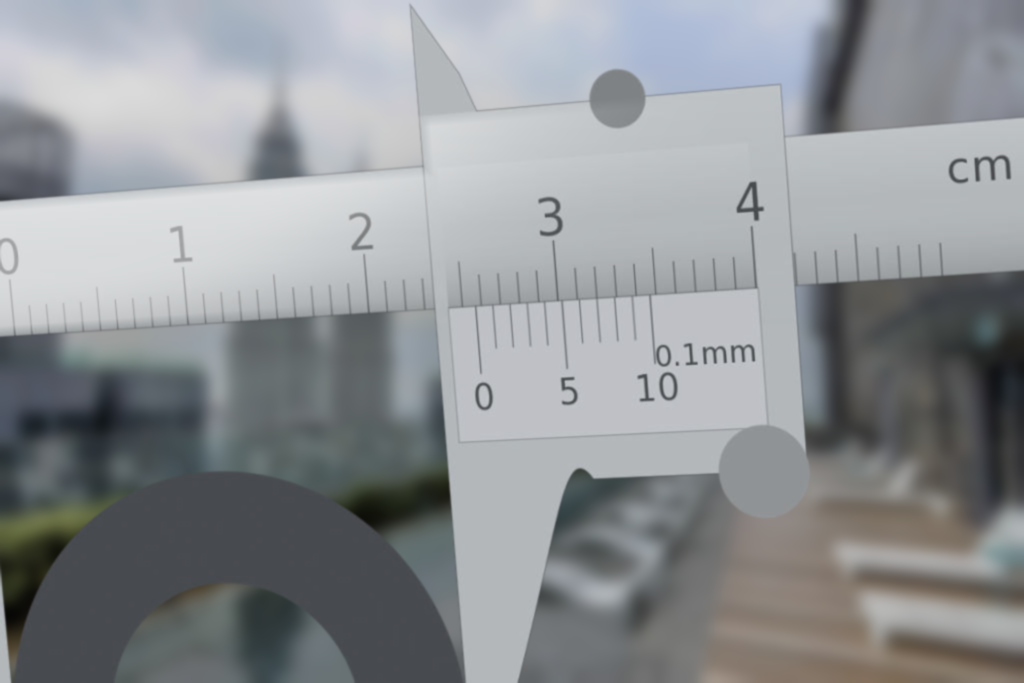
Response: 25.7
